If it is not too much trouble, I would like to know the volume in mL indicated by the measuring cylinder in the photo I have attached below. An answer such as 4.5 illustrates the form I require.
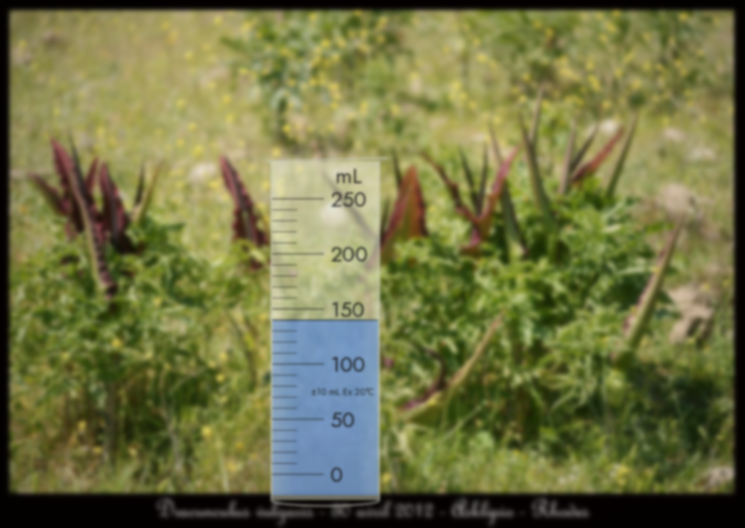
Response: 140
